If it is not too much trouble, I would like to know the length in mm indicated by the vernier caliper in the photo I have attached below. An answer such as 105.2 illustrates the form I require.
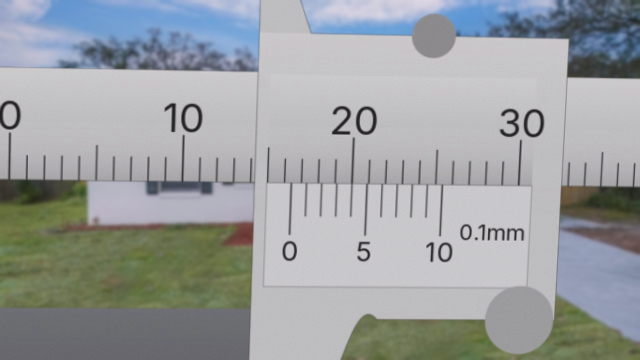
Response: 16.4
